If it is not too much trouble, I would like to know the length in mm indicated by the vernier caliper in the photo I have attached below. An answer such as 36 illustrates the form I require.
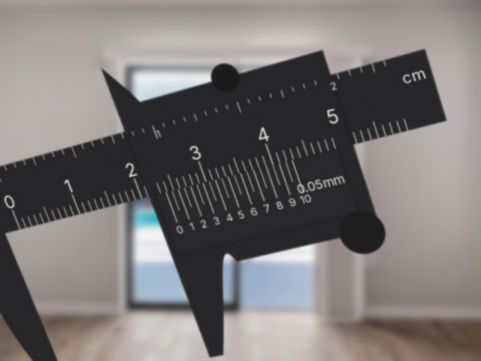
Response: 23.8
